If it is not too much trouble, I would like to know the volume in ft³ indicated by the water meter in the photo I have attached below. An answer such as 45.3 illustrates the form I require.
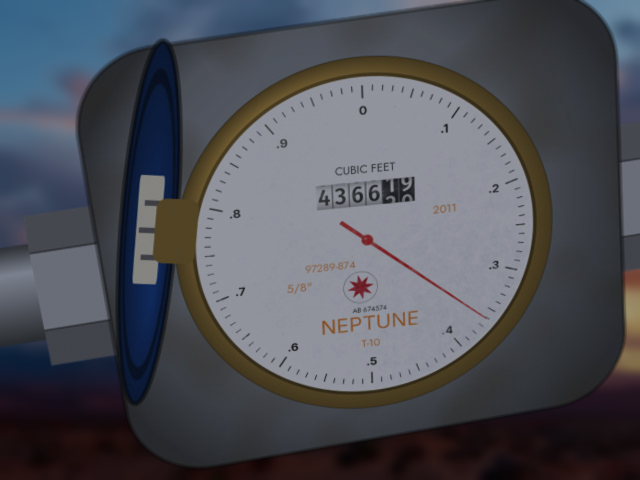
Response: 436619.36
